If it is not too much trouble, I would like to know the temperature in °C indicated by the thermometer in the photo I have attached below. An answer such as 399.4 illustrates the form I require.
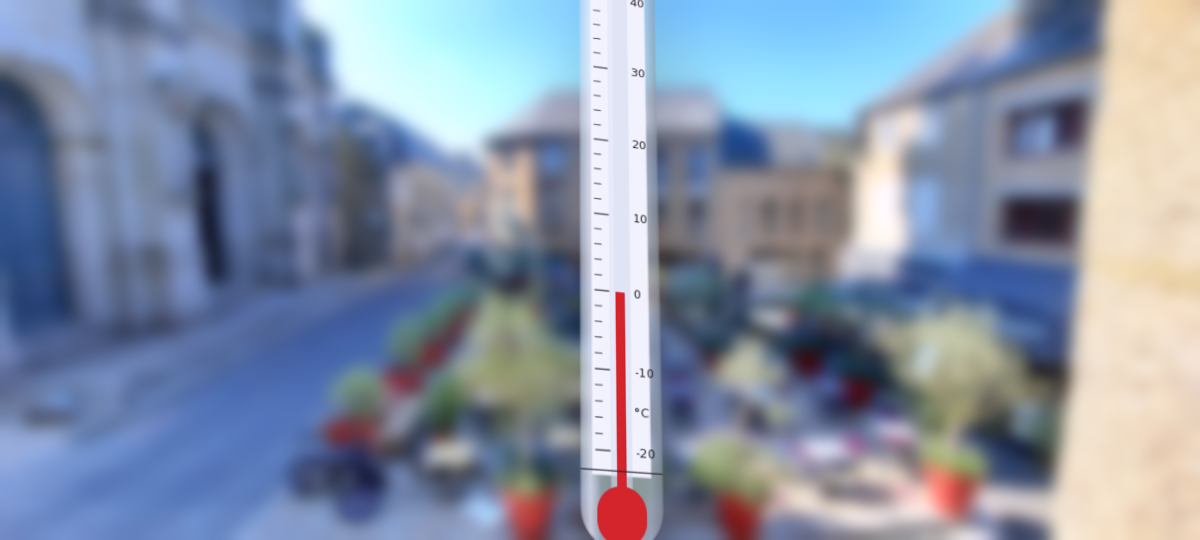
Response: 0
